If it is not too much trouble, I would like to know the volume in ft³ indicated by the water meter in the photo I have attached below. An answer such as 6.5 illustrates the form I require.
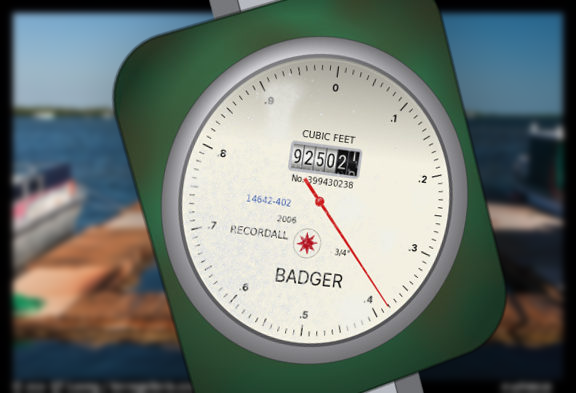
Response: 925021.38
